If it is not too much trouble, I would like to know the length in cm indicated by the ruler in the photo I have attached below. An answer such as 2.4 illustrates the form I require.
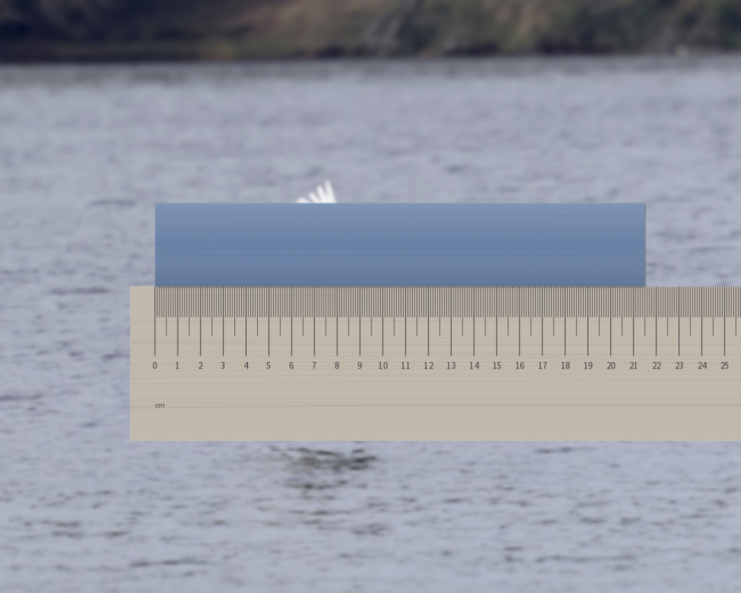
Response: 21.5
